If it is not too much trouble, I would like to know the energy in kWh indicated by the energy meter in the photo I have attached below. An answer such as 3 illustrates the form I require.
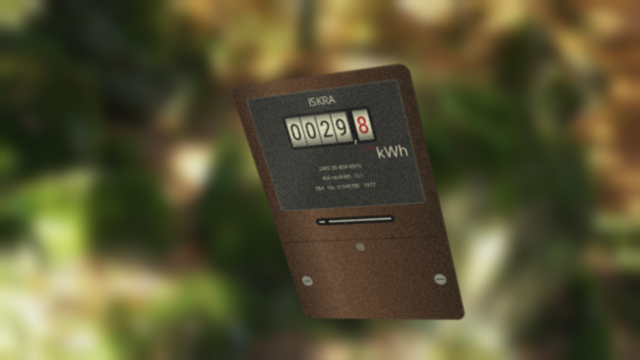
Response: 29.8
